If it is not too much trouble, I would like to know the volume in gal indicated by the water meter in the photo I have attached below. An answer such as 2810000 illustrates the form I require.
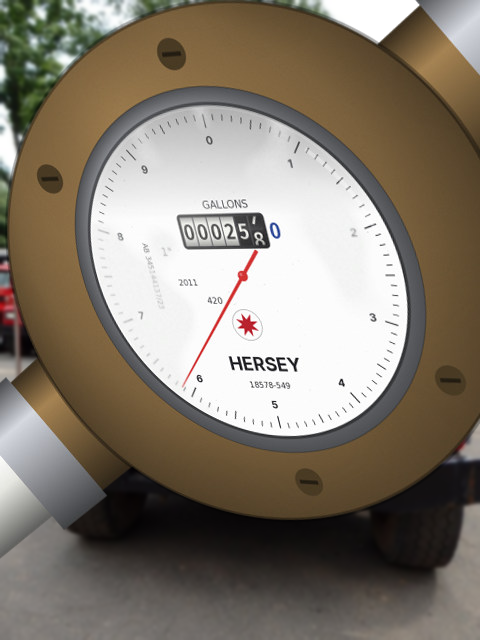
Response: 2576.1
